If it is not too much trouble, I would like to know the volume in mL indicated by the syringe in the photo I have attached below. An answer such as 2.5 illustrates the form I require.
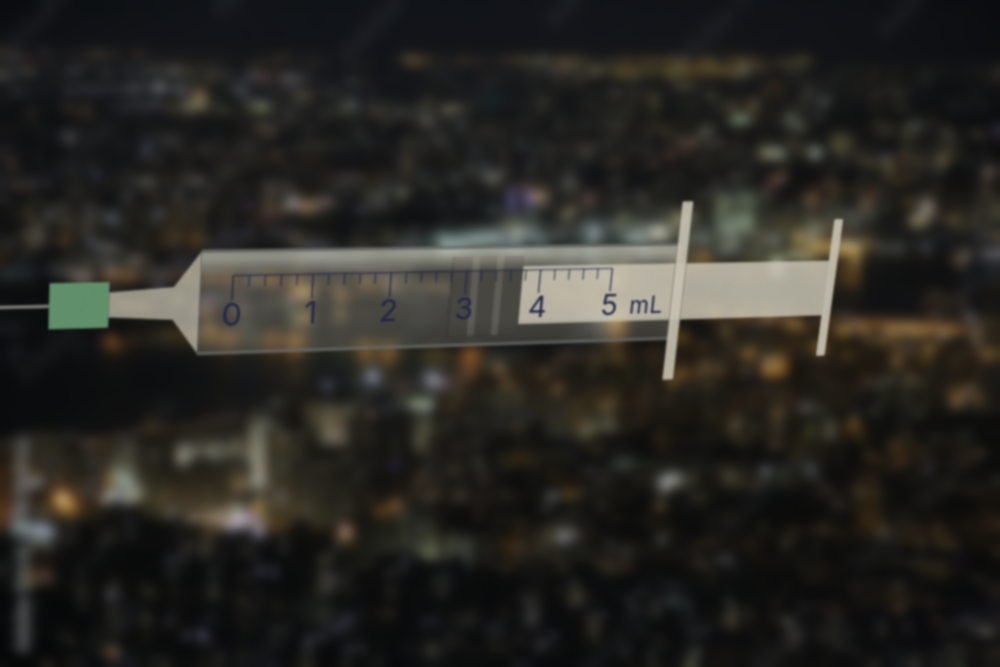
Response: 2.8
